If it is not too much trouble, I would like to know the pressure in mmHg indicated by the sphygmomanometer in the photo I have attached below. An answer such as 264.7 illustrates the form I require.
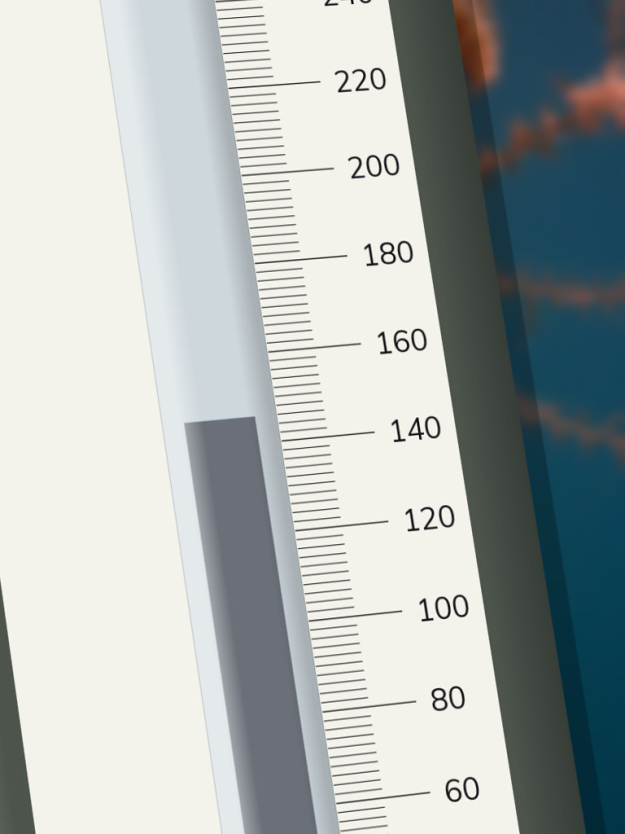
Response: 146
